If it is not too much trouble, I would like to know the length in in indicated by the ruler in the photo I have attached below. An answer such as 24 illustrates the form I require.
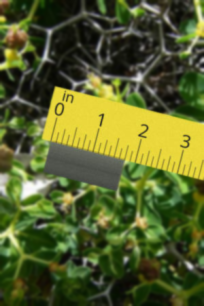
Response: 1.75
